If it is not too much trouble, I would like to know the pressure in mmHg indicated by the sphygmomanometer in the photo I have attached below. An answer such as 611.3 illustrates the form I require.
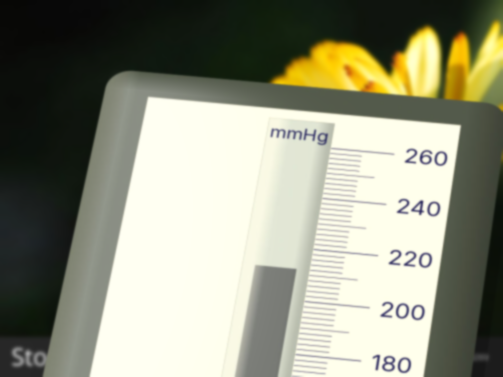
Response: 212
